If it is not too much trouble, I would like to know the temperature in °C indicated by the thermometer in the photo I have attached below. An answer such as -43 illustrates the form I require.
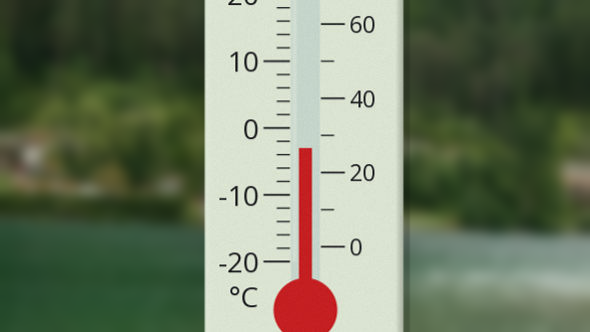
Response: -3
